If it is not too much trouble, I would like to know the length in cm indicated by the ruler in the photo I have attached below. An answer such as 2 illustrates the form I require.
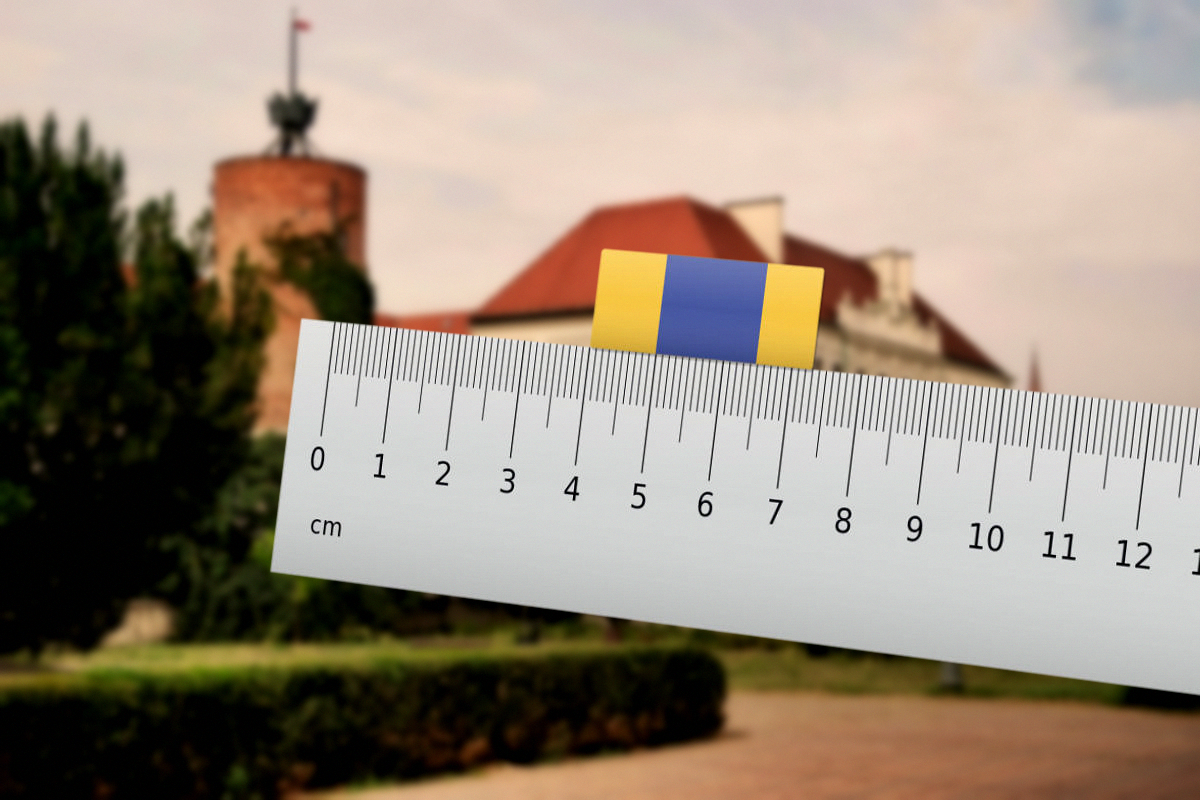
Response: 3.3
